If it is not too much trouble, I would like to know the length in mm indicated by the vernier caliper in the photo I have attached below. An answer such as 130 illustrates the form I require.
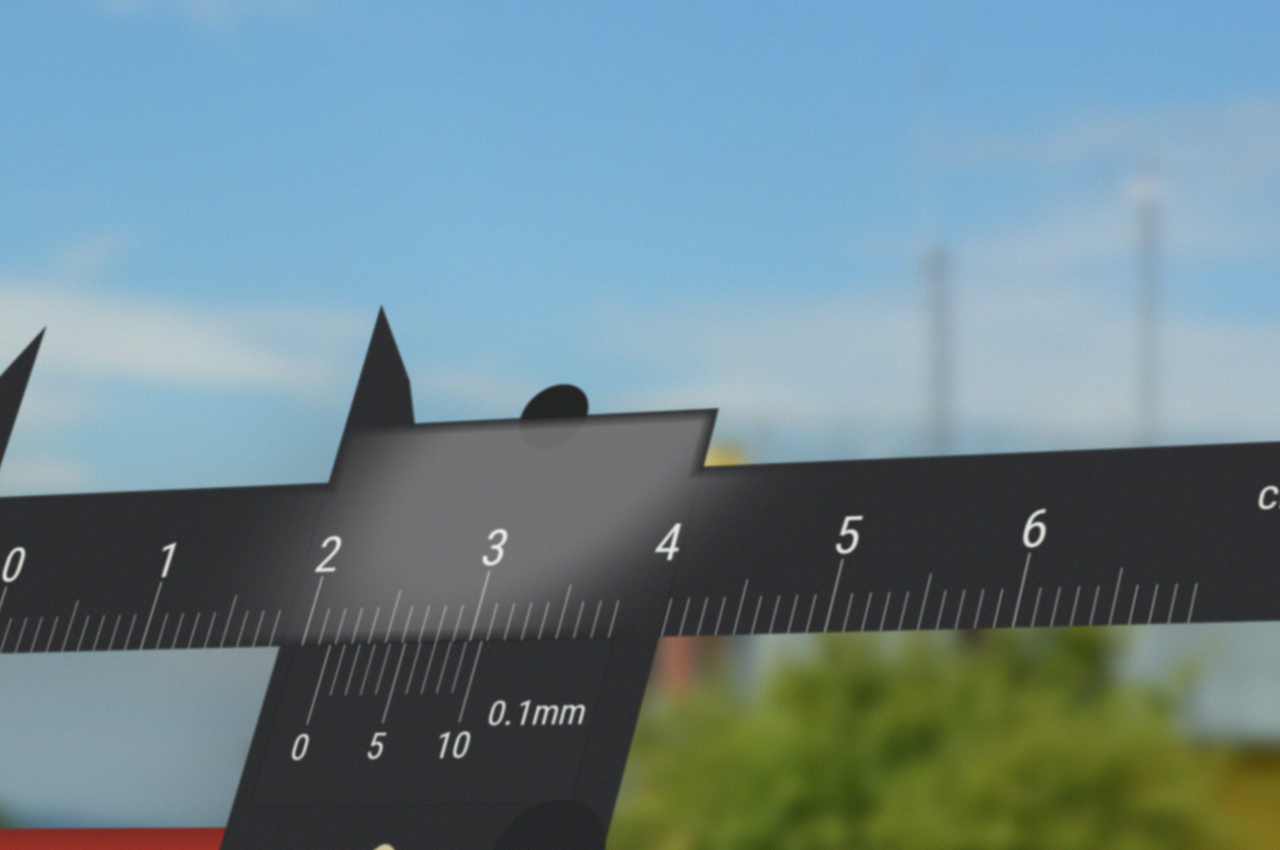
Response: 21.7
